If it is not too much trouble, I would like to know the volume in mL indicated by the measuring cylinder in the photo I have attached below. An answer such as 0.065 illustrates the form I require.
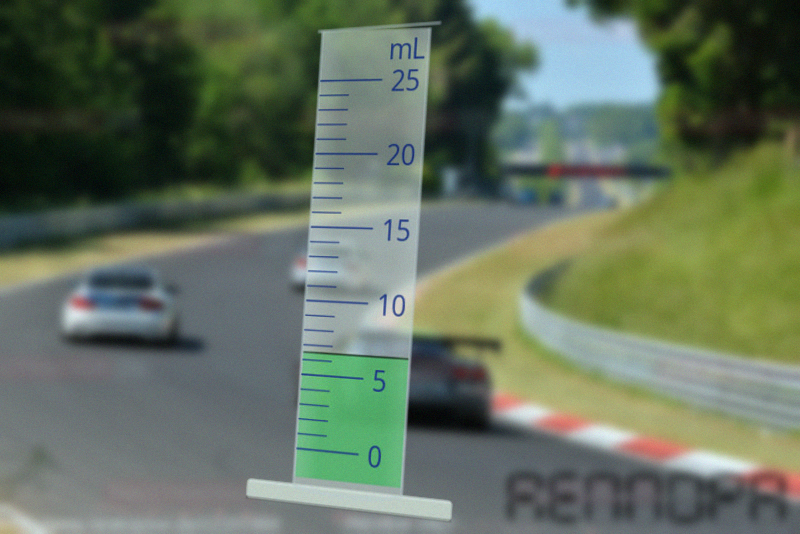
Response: 6.5
